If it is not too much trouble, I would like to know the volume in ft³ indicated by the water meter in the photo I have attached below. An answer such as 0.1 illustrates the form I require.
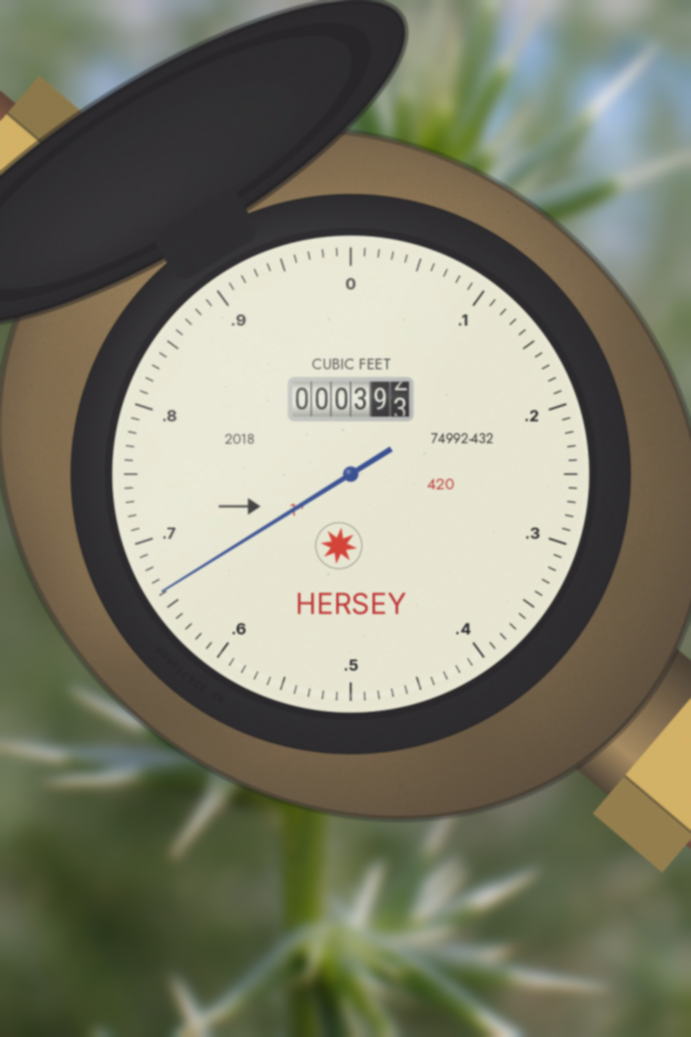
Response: 392.66
